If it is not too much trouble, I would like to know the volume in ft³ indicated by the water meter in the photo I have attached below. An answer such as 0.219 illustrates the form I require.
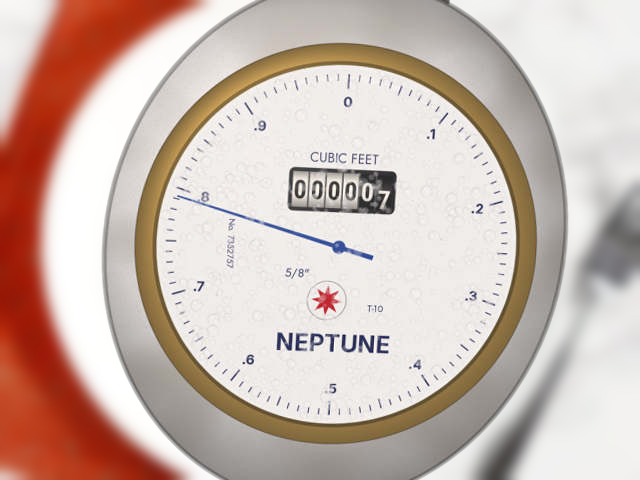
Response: 6.79
